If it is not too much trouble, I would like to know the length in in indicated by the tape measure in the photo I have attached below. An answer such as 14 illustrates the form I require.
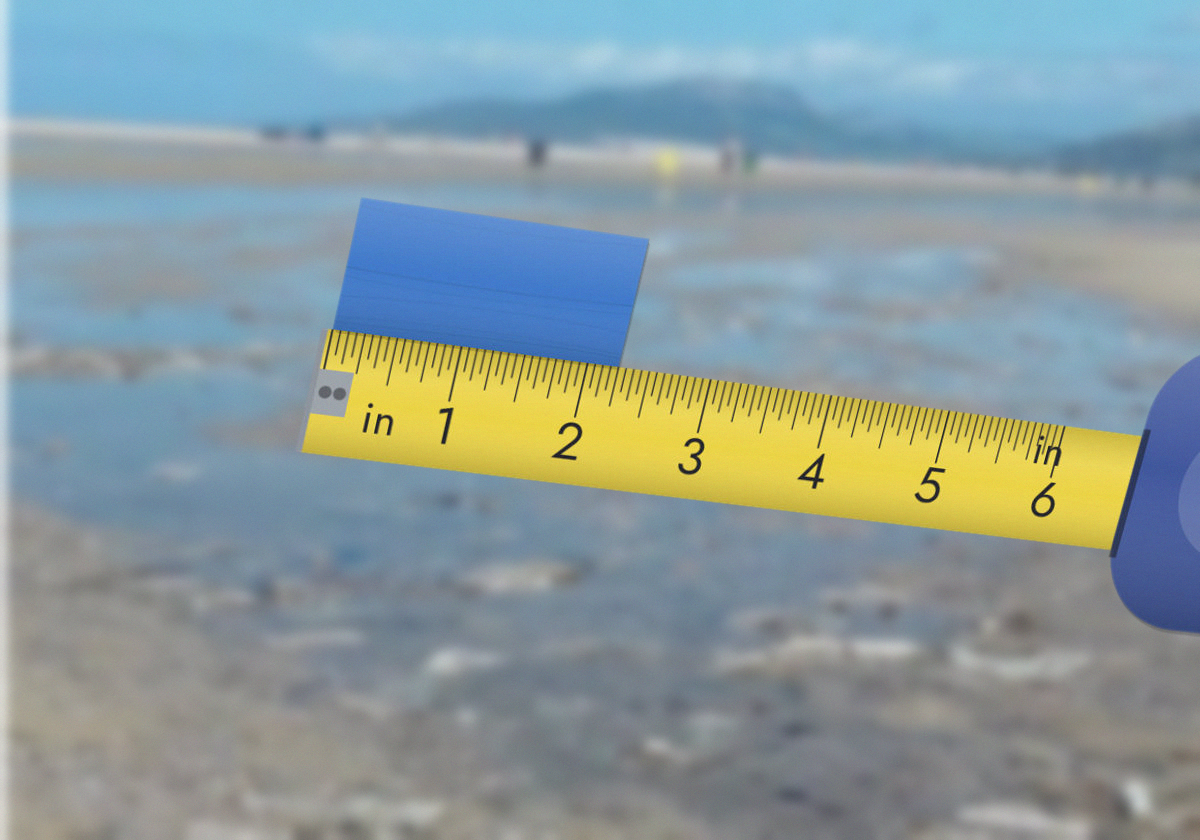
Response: 2.25
